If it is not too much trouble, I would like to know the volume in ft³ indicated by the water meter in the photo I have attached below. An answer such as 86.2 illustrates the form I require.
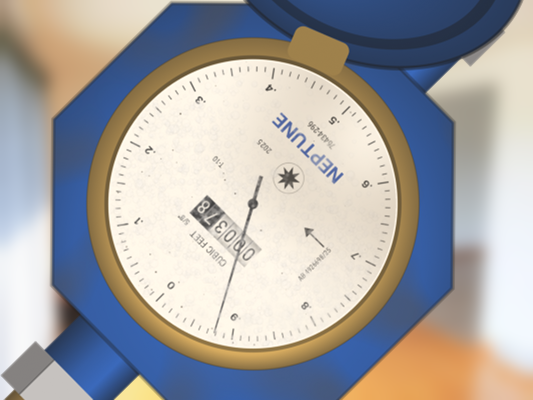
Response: 377.92
